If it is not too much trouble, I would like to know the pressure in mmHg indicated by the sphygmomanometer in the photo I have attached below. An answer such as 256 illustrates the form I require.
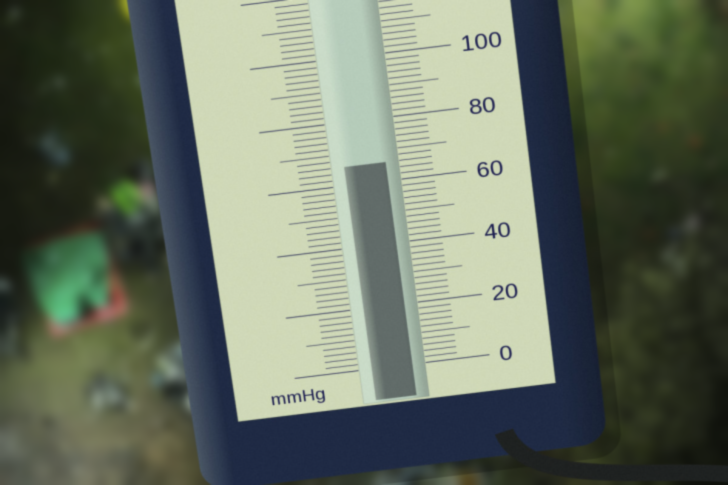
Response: 66
